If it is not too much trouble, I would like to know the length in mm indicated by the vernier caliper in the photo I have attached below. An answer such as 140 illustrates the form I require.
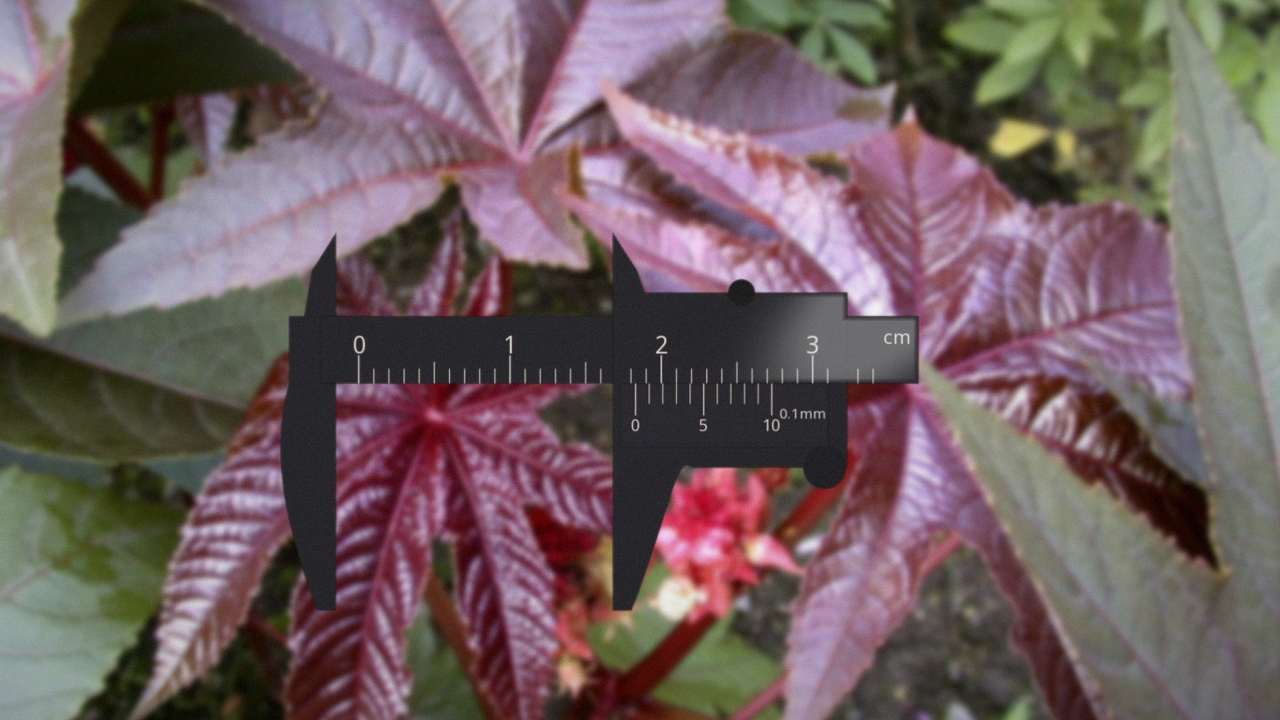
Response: 18.3
